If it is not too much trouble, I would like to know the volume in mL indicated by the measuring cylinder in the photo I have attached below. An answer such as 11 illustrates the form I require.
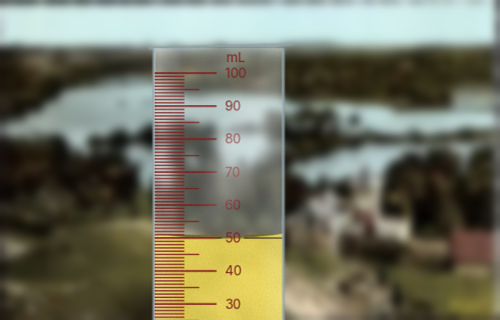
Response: 50
